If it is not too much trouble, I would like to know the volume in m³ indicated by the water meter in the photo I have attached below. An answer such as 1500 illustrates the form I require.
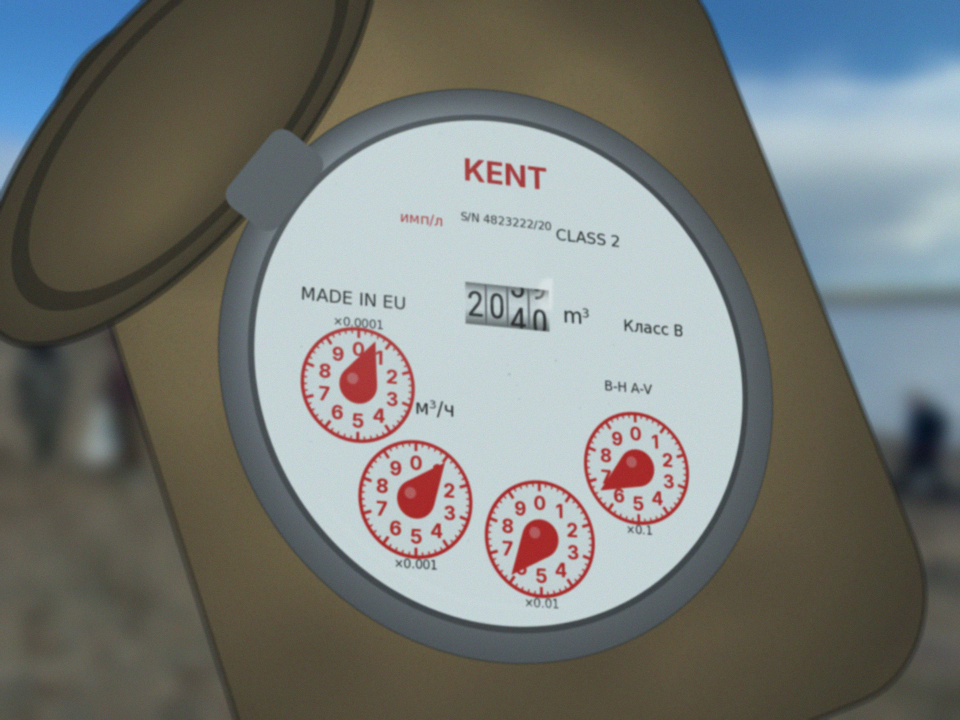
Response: 2039.6610
